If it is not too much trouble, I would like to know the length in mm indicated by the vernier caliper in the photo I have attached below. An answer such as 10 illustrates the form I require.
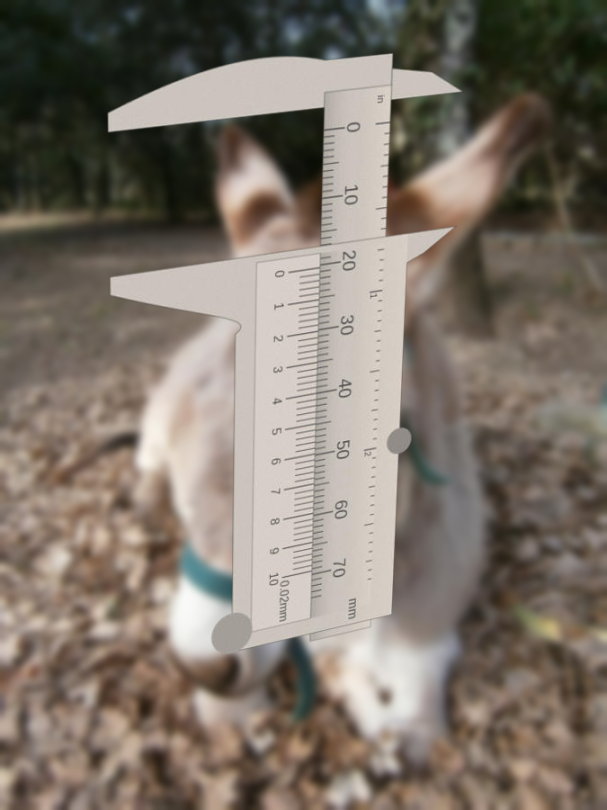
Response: 20.4
